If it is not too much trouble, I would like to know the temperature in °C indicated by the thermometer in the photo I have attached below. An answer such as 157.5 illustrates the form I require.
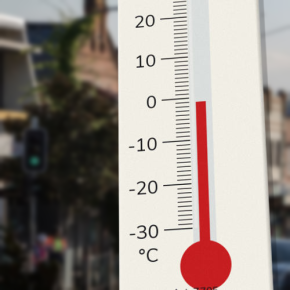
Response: -1
